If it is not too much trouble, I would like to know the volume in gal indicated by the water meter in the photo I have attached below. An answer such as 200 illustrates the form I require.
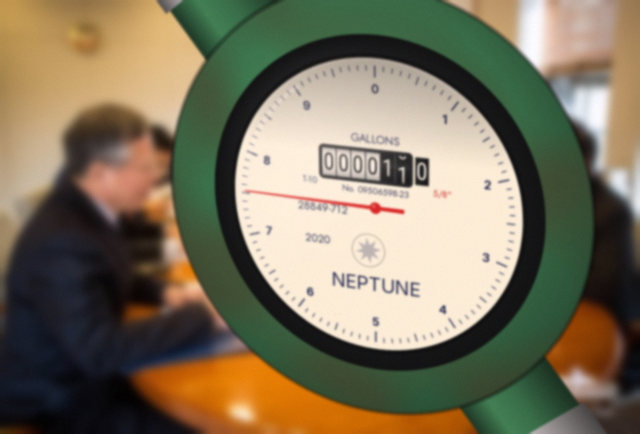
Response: 107.5
